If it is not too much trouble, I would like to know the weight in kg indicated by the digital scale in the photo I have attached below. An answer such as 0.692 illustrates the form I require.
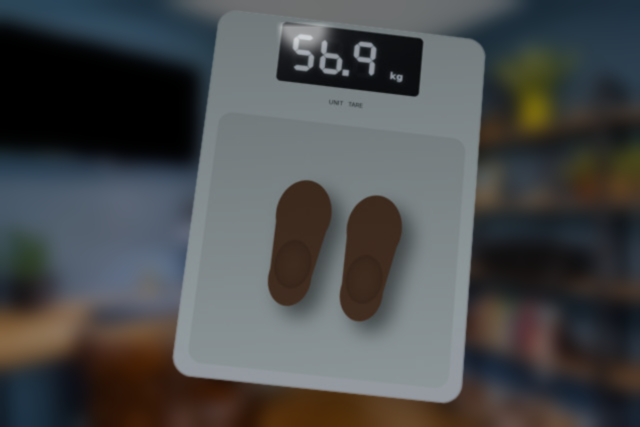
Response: 56.9
